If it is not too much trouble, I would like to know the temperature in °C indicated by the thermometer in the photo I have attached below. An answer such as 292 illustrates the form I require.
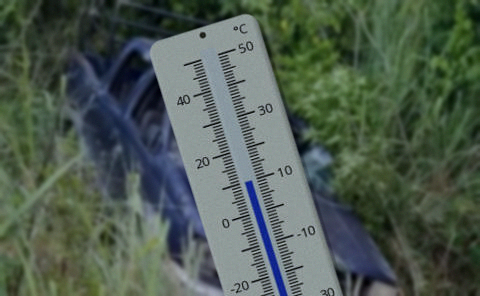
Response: 10
